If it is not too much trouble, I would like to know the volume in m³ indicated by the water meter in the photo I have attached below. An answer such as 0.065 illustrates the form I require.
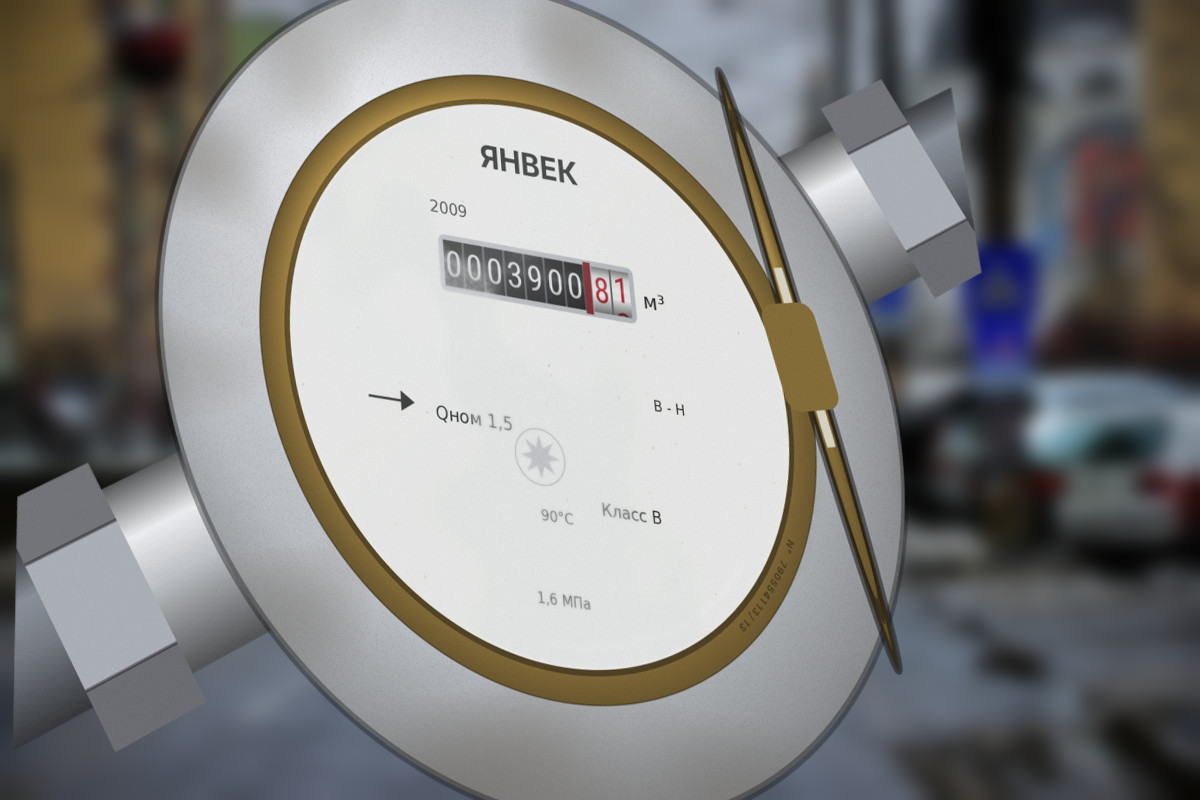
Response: 3900.81
